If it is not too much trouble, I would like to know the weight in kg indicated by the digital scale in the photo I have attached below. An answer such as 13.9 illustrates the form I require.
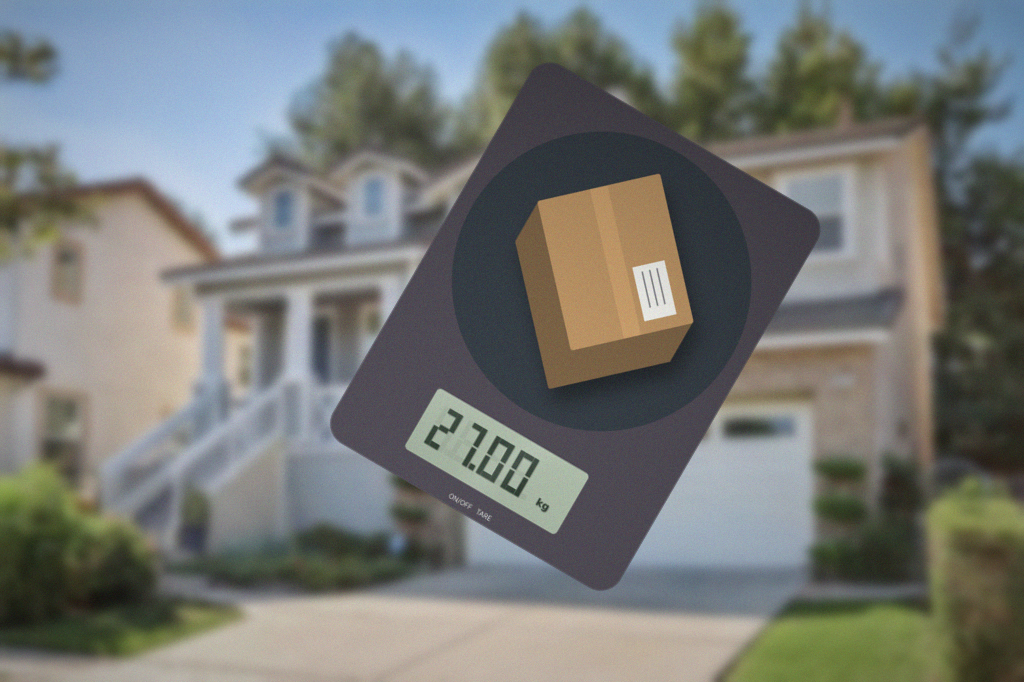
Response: 27.00
